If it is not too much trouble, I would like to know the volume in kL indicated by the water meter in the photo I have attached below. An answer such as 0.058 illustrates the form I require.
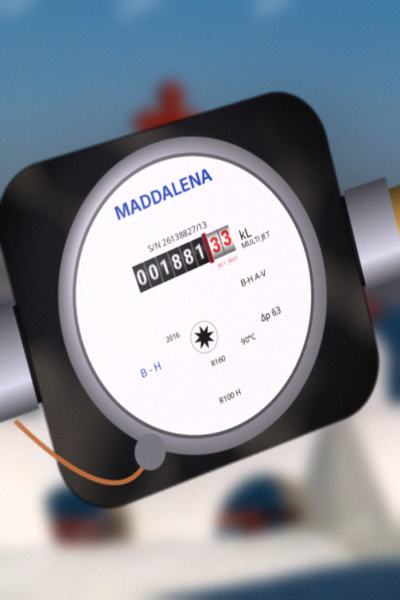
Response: 1881.33
